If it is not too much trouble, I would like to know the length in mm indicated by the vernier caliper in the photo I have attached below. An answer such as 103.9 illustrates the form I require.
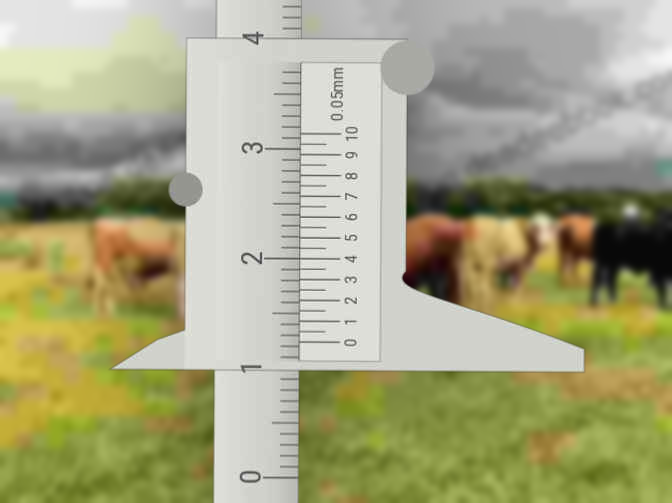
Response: 12.4
